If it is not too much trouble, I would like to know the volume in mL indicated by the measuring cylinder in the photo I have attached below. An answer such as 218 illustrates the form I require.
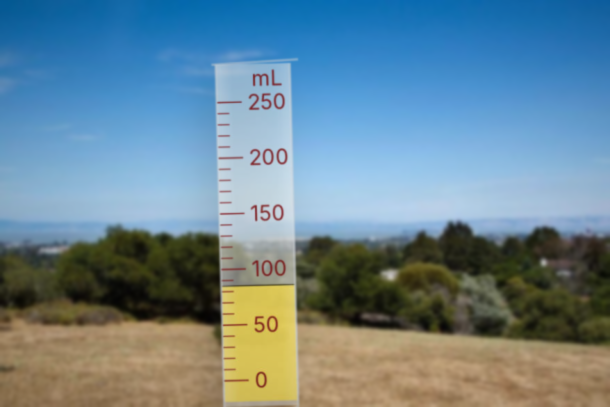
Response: 85
